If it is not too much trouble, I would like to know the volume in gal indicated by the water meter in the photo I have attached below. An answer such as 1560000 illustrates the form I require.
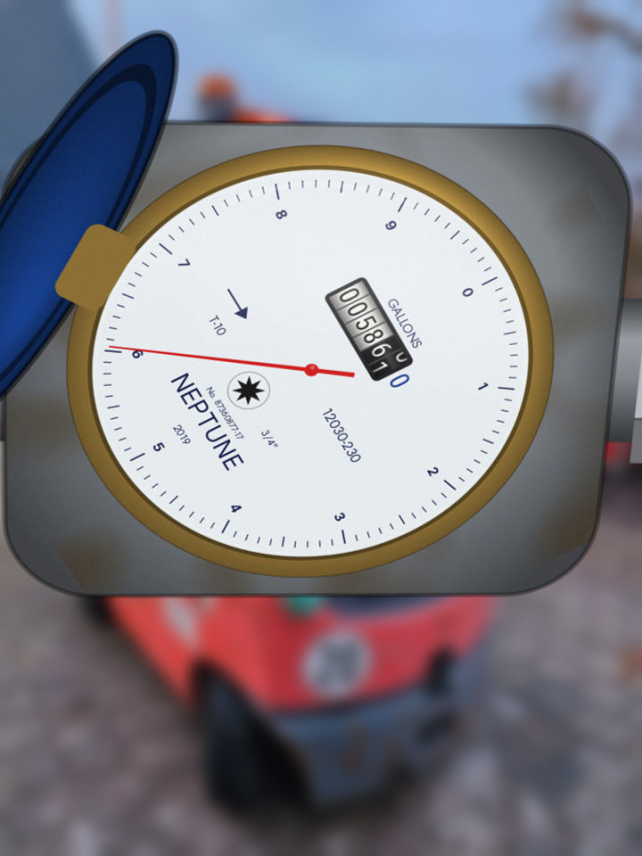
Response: 58606.0
